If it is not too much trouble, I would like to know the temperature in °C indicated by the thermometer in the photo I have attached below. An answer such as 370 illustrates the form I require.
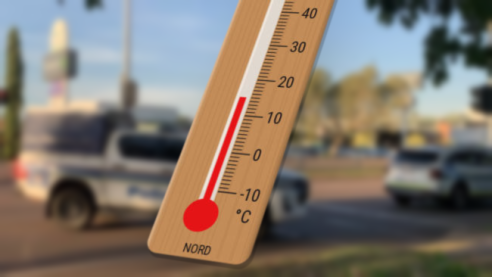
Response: 15
